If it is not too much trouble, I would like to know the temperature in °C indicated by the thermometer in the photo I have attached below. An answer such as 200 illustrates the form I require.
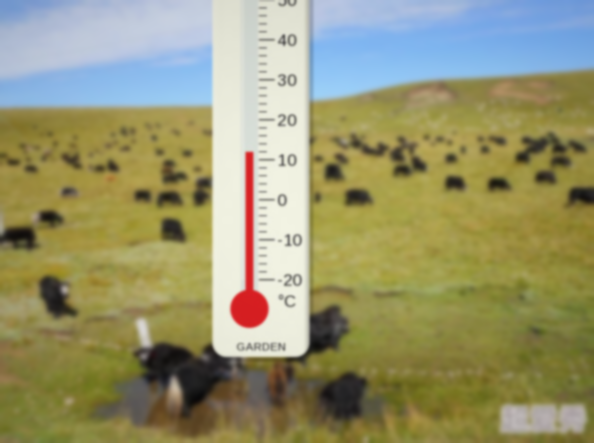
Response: 12
